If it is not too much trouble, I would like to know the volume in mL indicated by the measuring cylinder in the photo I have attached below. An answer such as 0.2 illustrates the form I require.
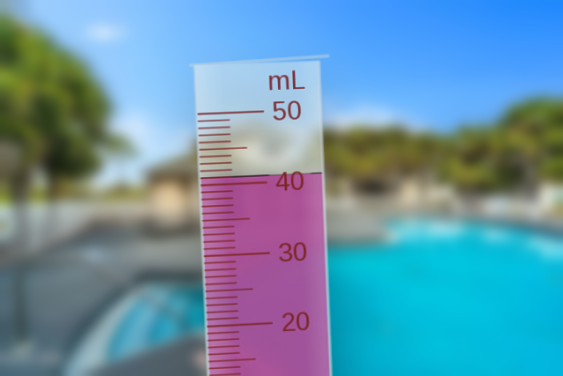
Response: 41
